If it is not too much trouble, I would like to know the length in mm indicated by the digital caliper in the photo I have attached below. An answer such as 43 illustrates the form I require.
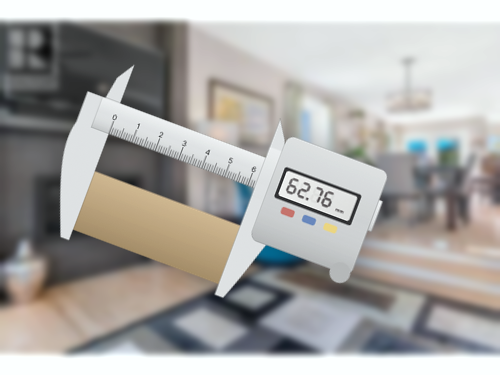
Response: 62.76
